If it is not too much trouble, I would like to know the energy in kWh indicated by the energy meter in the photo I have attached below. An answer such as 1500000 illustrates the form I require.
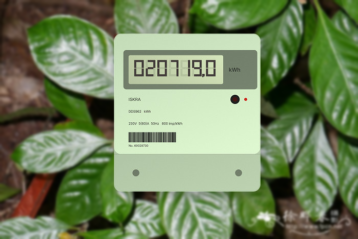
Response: 20719.0
